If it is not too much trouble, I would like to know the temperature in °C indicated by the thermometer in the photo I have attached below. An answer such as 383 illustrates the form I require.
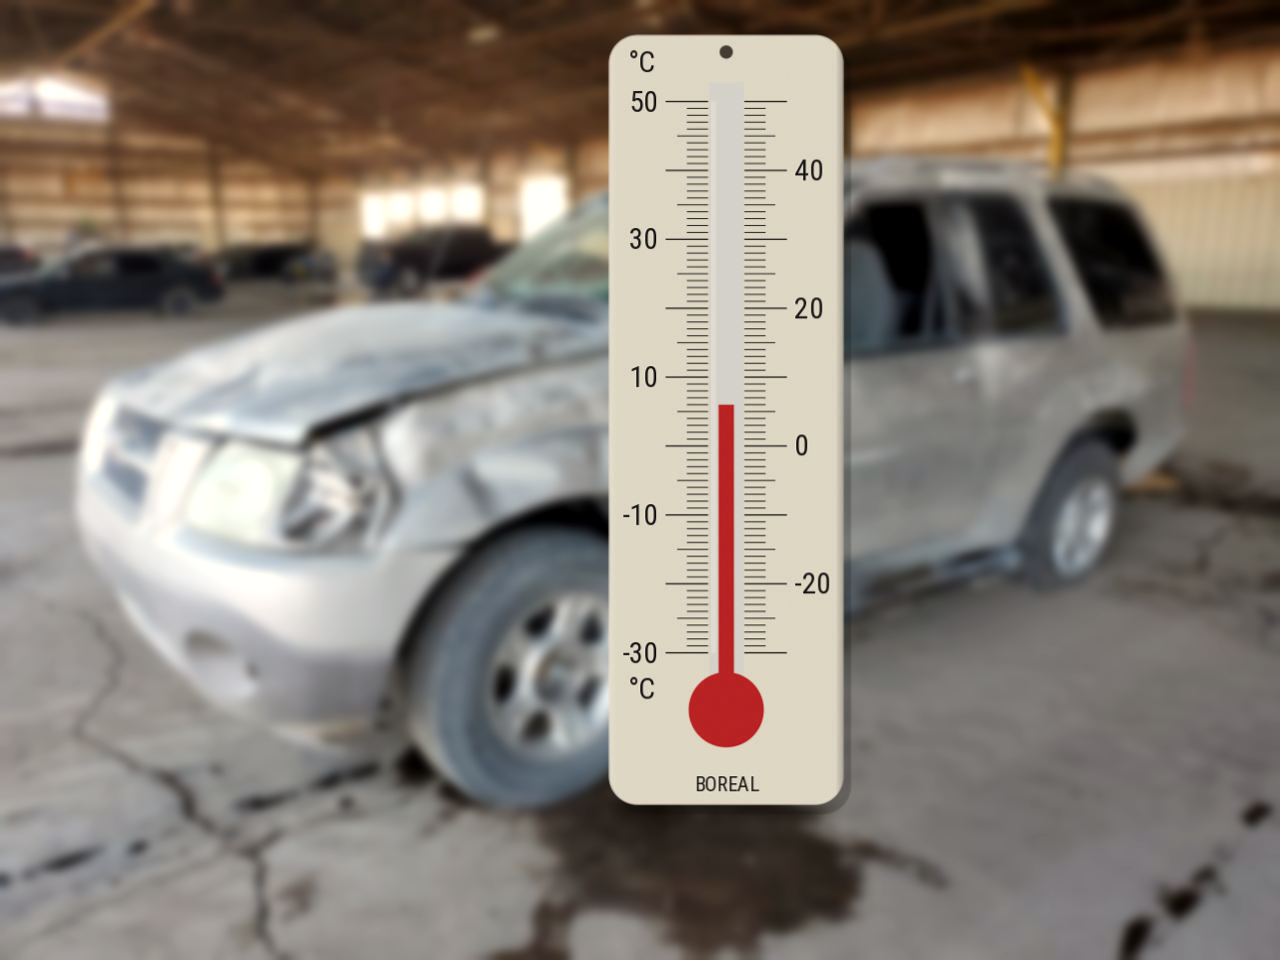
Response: 6
